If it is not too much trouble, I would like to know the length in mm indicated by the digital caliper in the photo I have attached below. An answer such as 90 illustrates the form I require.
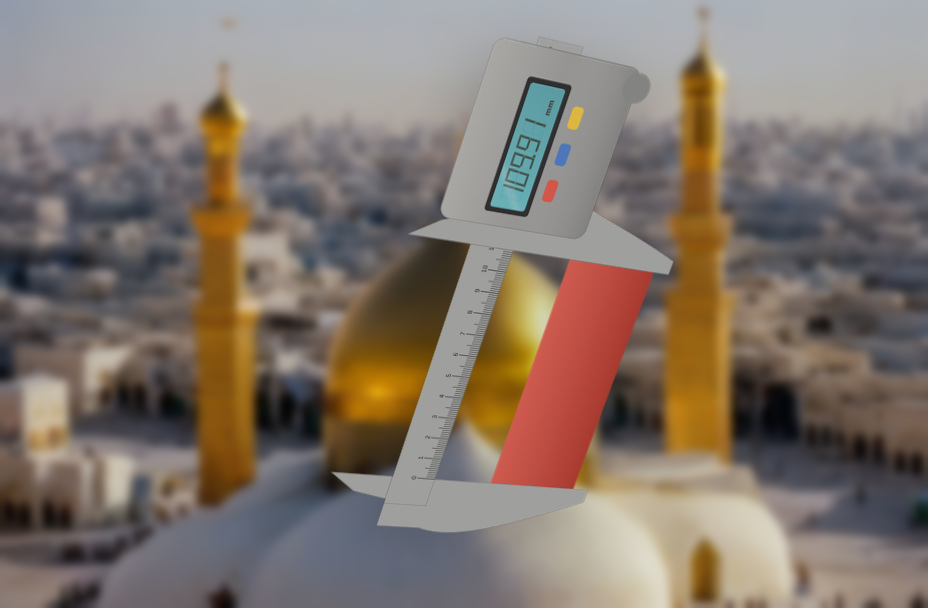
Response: 109.91
